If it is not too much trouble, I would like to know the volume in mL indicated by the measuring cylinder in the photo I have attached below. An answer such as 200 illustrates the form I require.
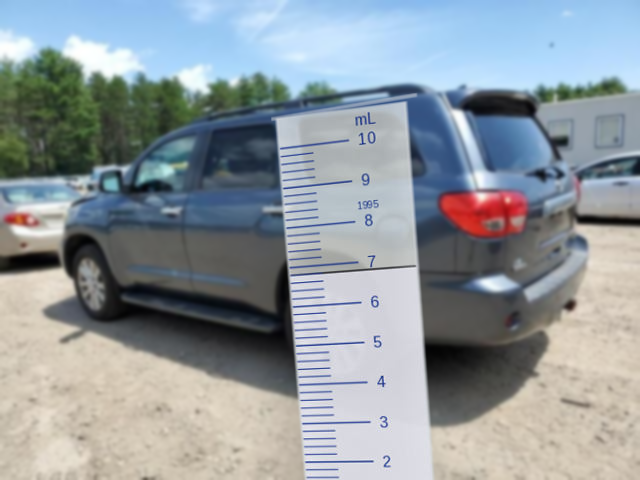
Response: 6.8
